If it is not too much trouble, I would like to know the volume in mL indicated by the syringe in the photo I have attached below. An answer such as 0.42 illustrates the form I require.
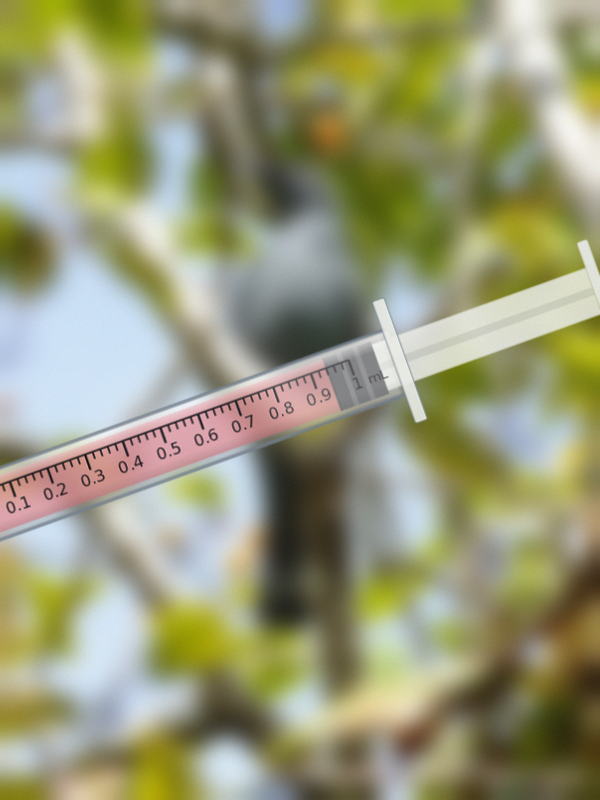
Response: 0.94
